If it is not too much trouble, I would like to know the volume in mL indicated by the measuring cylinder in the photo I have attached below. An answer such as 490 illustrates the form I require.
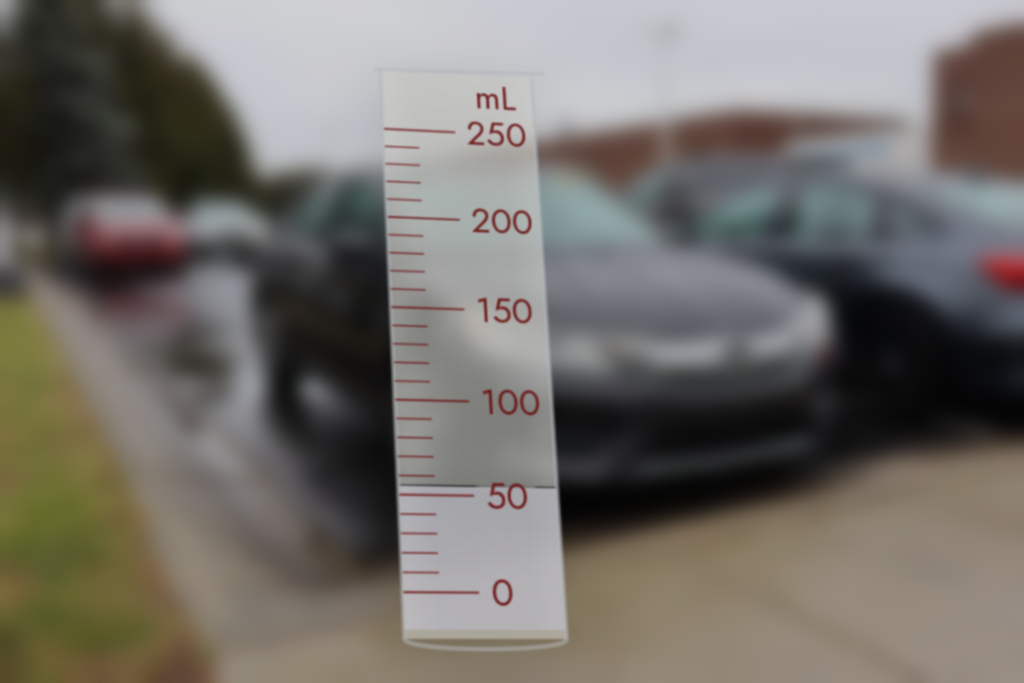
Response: 55
